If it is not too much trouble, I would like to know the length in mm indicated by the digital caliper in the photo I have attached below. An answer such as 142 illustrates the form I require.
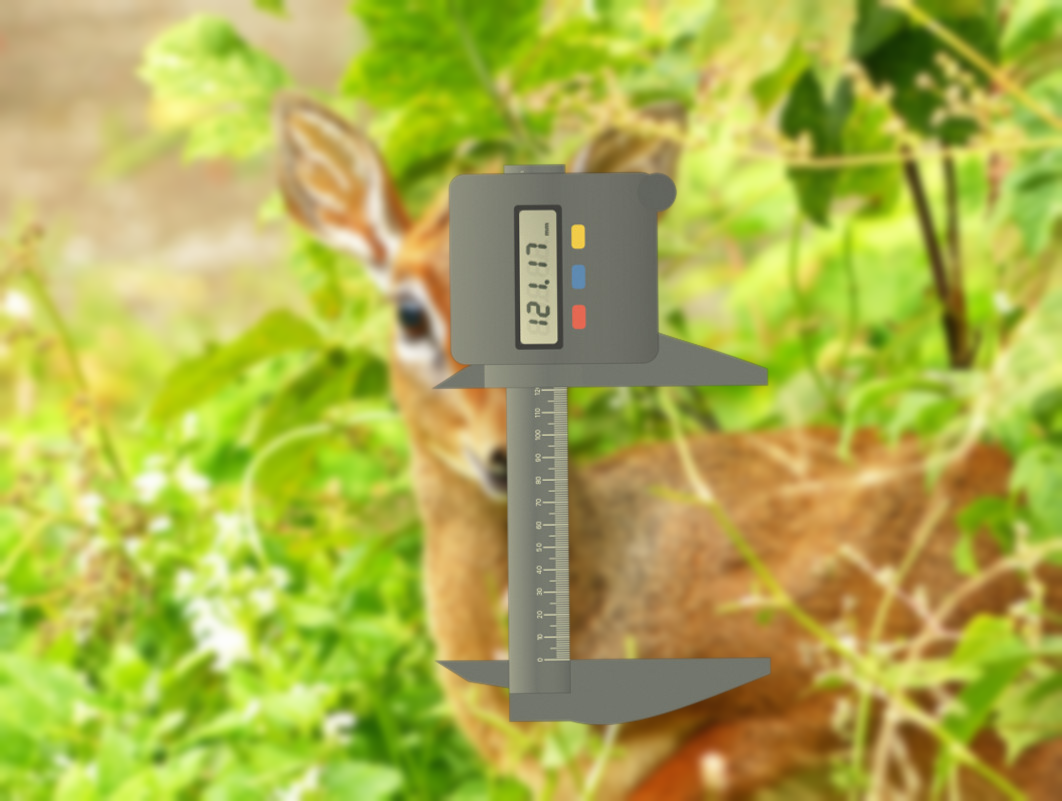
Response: 121.17
